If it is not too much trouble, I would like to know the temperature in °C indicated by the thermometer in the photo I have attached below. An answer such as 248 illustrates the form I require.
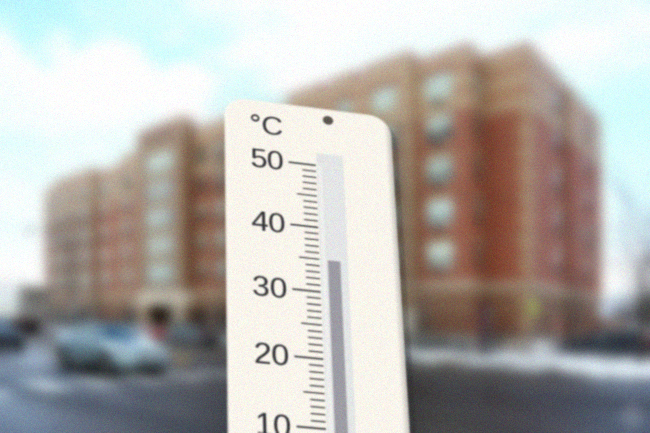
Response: 35
